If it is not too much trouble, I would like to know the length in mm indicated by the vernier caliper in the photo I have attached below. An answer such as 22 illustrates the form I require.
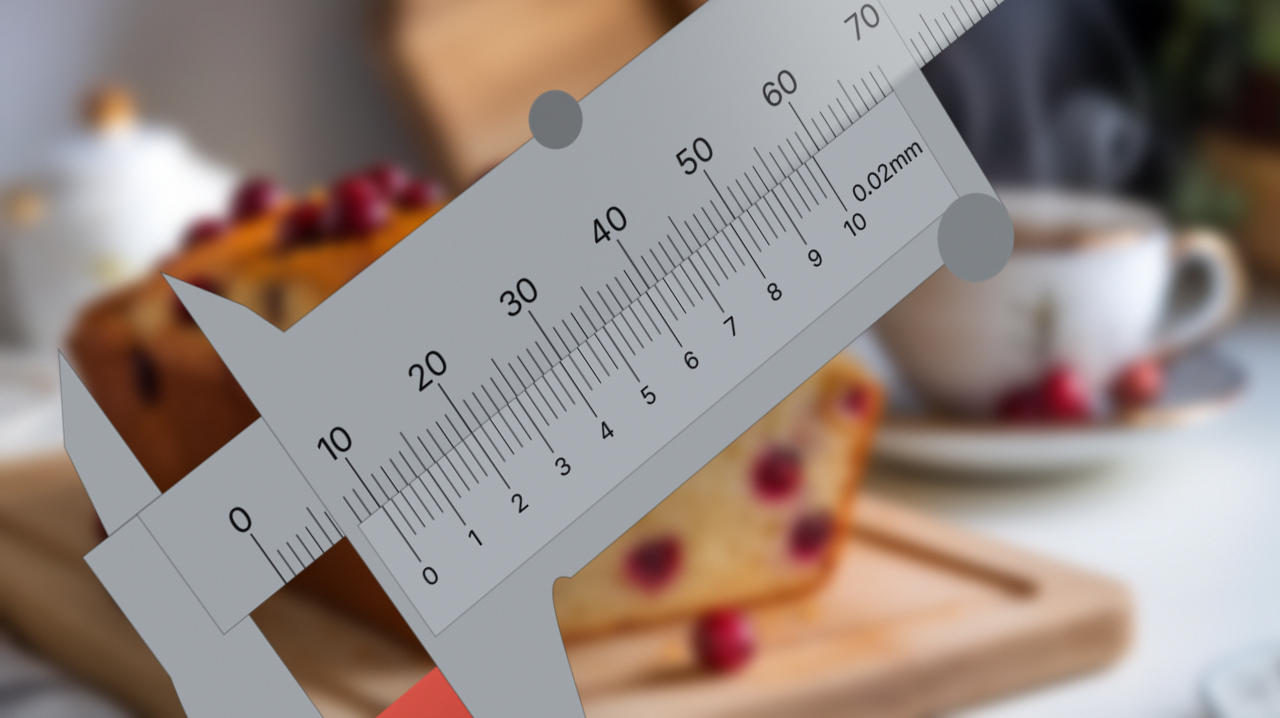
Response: 10.2
